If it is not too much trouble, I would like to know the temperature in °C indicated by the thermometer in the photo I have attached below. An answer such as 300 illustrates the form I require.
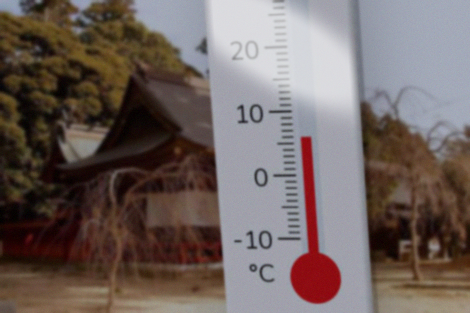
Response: 6
